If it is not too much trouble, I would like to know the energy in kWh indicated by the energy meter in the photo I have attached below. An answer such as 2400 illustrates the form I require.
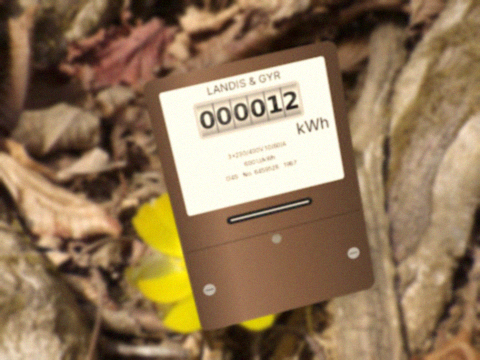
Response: 12
